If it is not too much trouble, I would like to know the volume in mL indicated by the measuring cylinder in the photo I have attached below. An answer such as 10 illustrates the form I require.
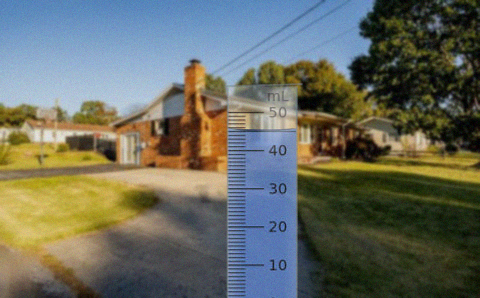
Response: 45
